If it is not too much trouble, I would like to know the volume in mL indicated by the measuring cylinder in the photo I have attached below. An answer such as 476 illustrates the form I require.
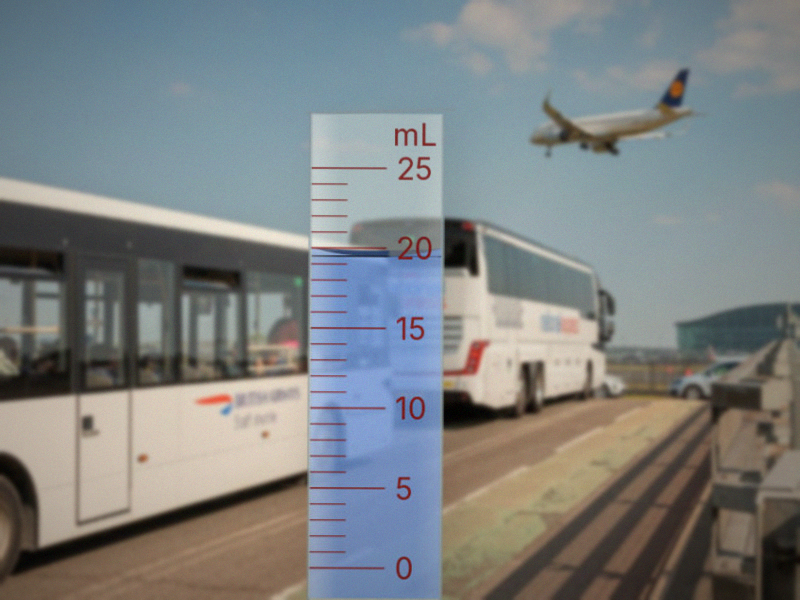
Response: 19.5
